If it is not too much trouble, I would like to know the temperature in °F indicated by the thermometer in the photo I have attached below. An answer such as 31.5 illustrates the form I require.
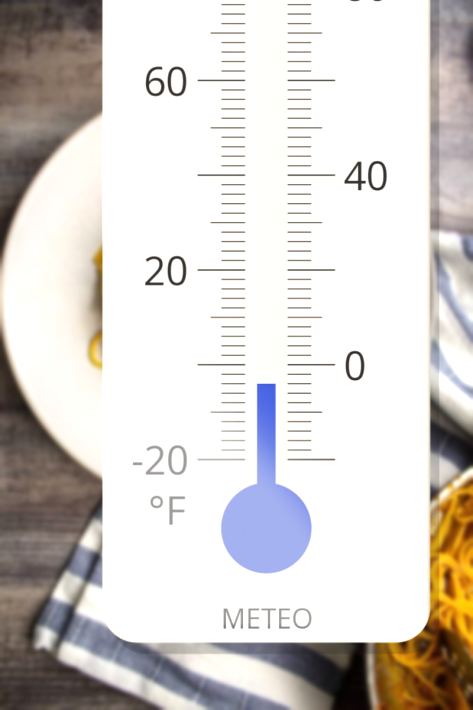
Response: -4
